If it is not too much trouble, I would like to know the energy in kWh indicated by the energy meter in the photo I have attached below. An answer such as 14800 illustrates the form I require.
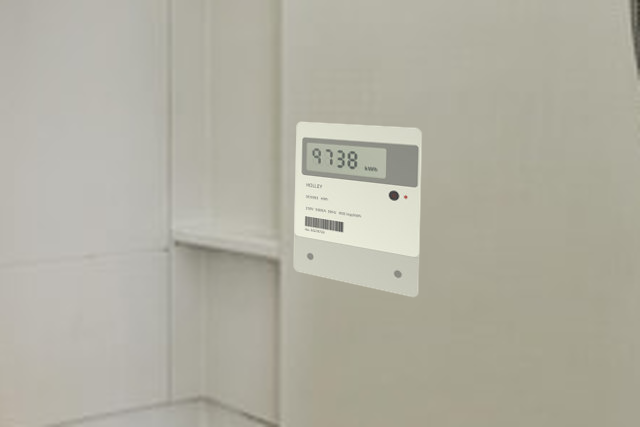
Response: 9738
